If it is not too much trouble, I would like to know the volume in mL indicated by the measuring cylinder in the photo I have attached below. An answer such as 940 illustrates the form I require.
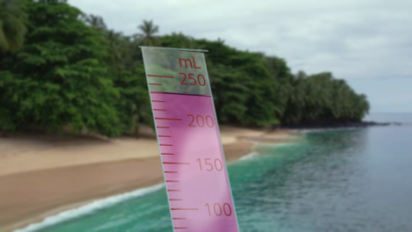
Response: 230
